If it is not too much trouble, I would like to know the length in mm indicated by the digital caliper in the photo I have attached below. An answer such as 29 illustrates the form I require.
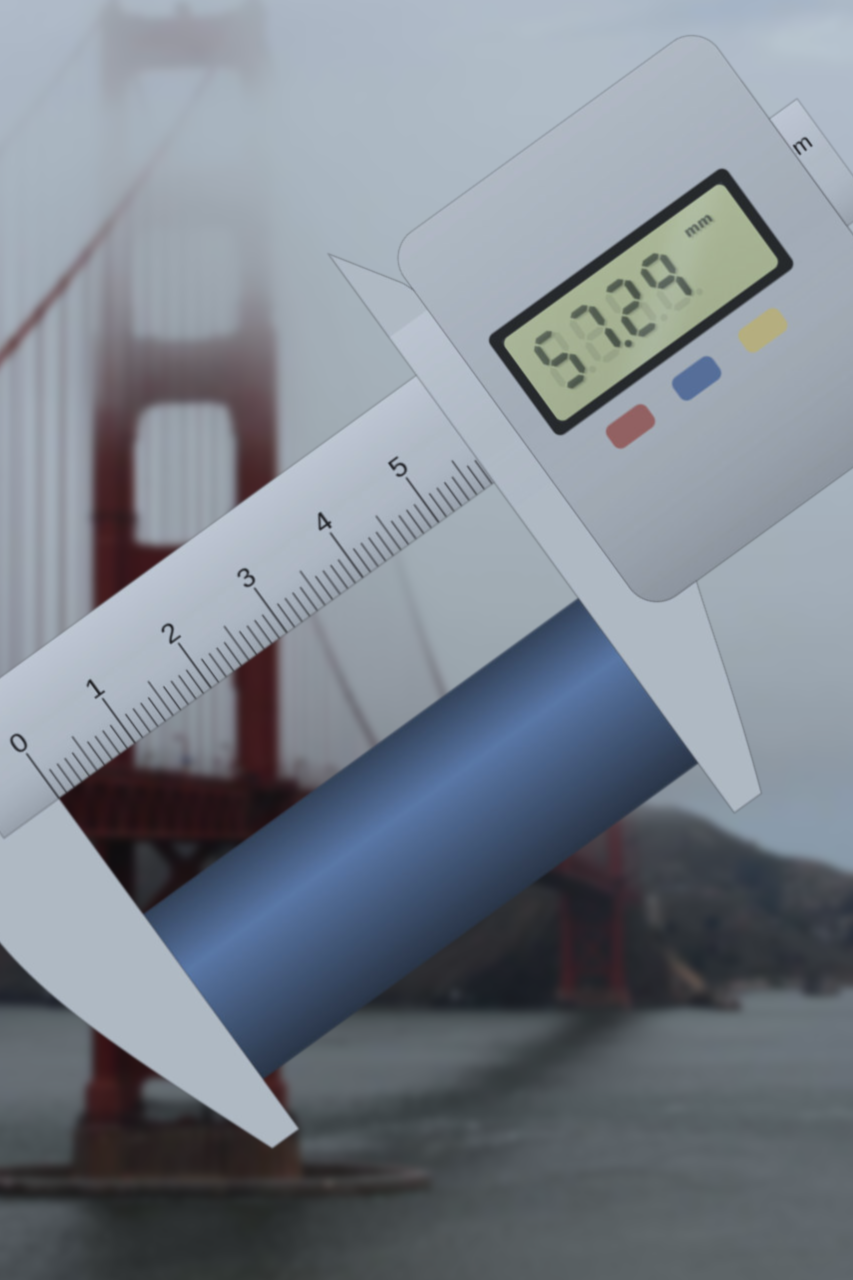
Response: 57.29
